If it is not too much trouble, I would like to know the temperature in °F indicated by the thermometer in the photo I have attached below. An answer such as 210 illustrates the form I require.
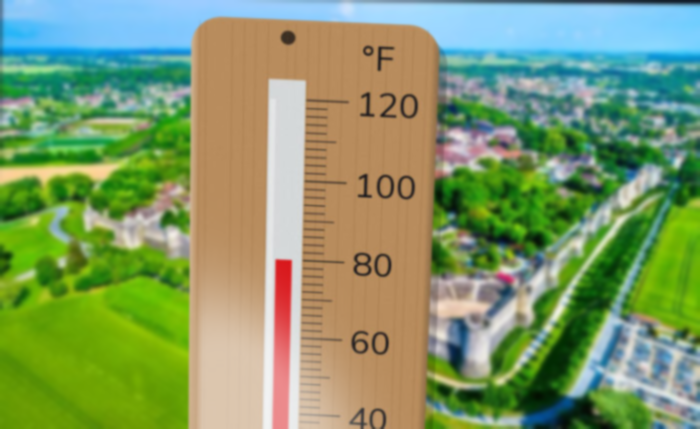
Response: 80
